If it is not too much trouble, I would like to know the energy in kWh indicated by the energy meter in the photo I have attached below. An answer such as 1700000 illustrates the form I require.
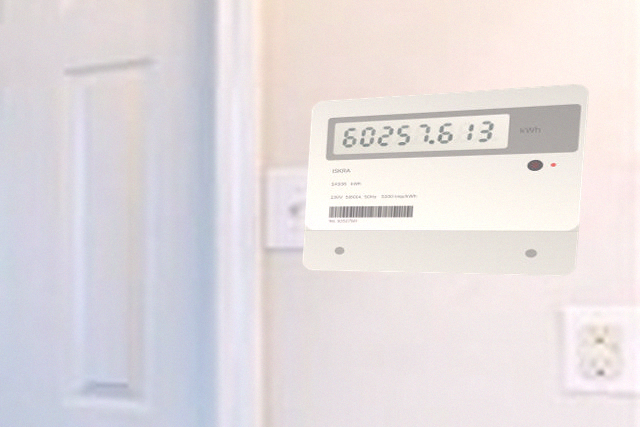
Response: 60257.613
